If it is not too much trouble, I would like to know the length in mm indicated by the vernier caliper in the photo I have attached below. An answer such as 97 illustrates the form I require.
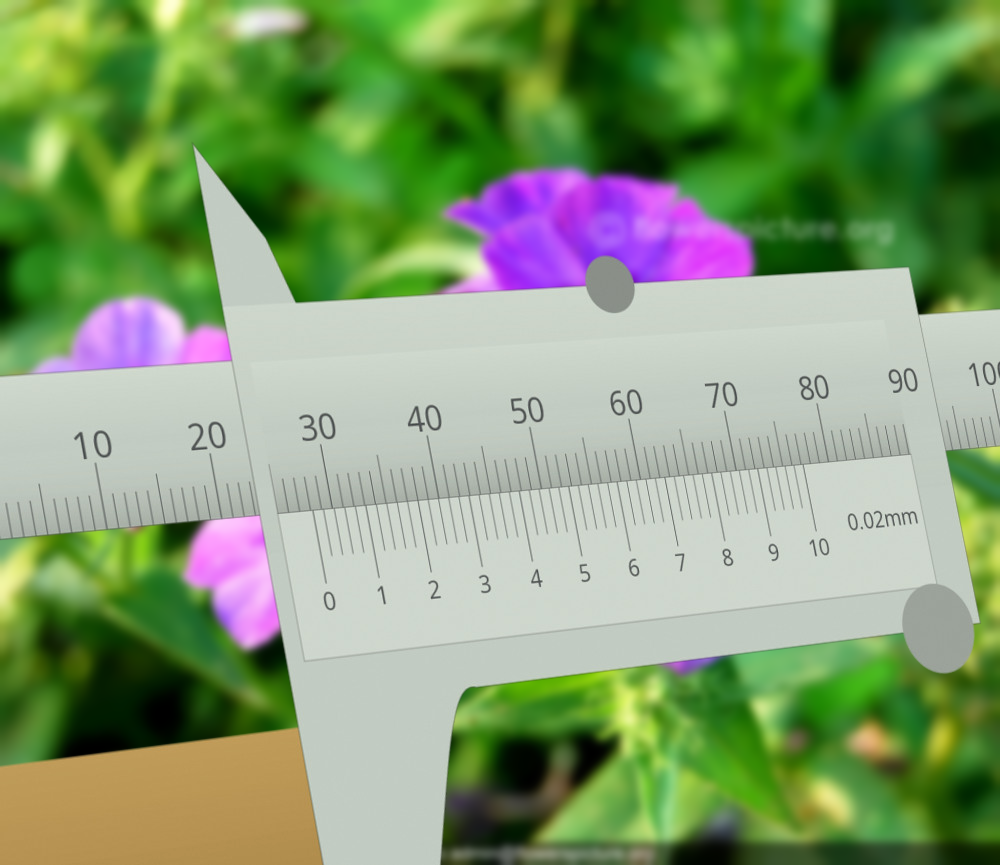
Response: 28.2
